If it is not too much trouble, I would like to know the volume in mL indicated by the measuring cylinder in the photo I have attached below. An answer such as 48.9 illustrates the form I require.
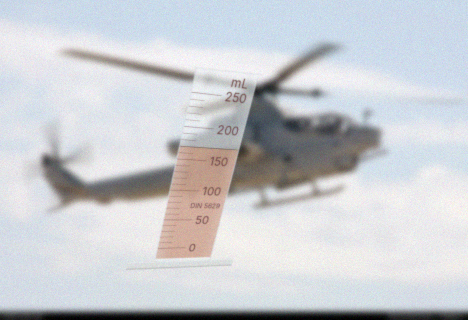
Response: 170
